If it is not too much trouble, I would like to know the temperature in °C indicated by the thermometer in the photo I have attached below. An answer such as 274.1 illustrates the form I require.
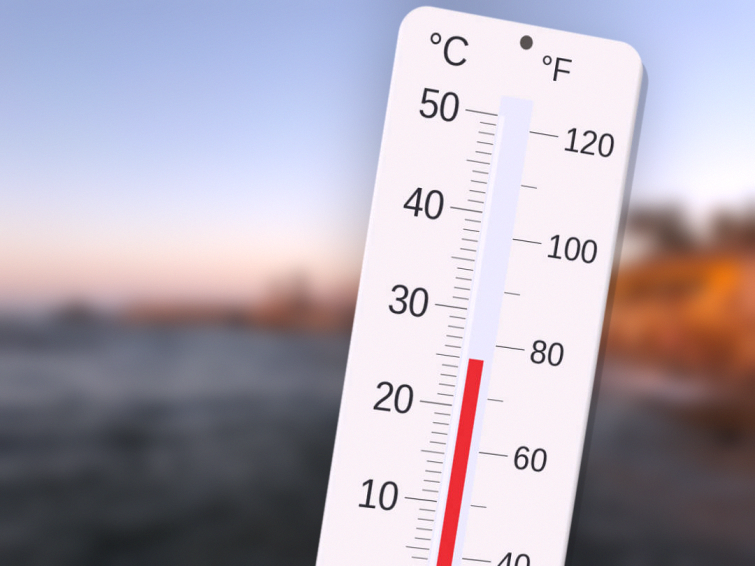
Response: 25
